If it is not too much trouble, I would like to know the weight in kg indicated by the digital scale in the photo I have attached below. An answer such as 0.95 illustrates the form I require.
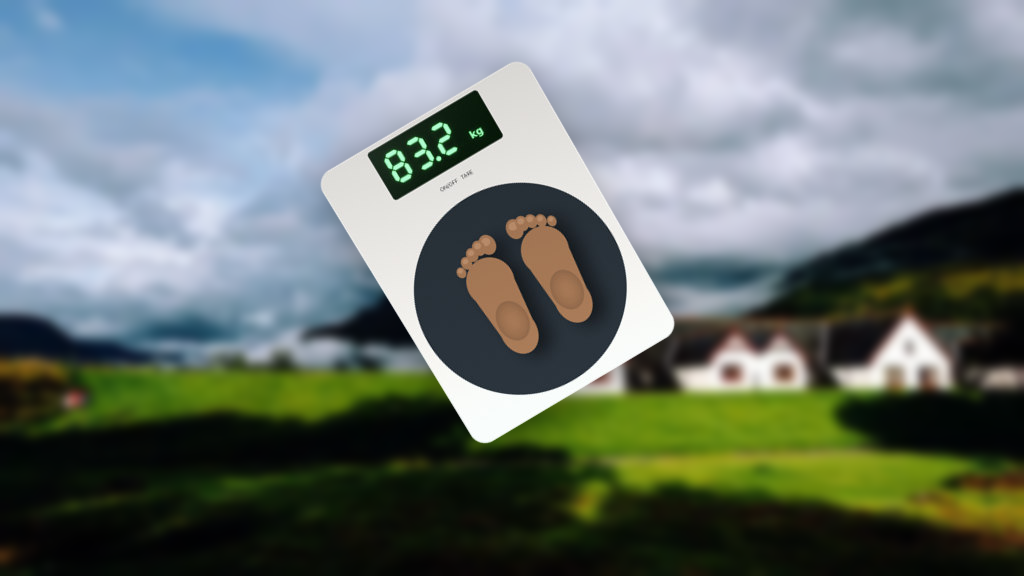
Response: 83.2
